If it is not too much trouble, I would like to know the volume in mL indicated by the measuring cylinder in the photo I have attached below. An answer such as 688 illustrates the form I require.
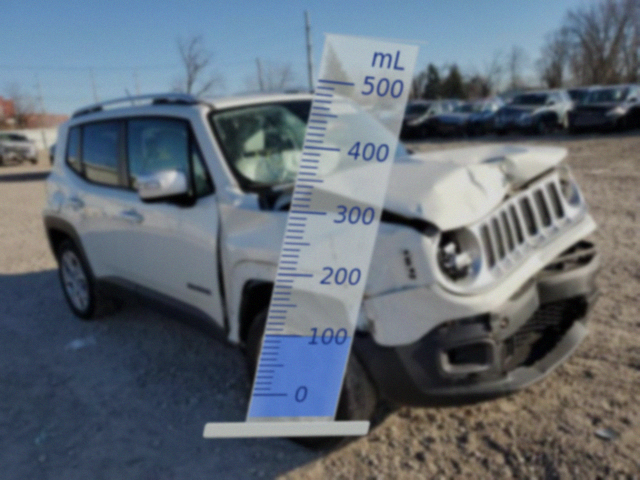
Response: 100
